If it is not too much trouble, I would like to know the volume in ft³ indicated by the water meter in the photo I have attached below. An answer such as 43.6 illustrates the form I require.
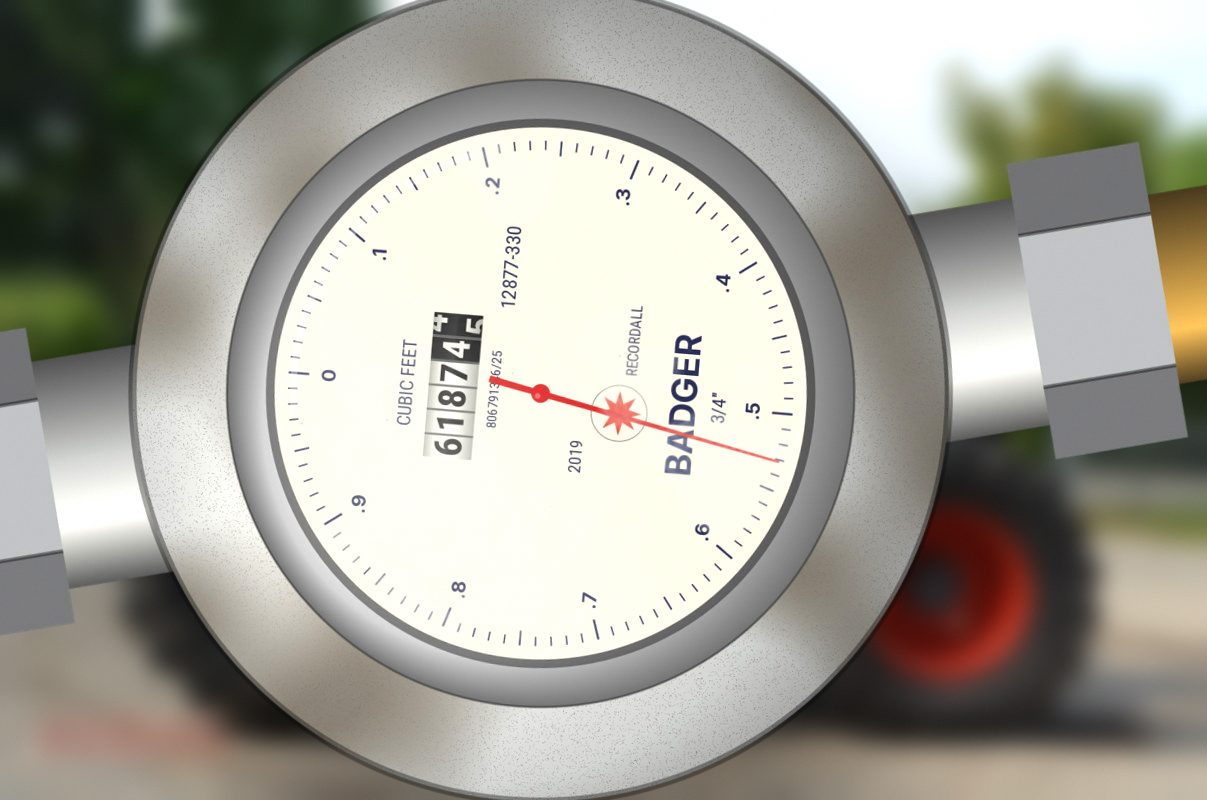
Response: 618744.53
